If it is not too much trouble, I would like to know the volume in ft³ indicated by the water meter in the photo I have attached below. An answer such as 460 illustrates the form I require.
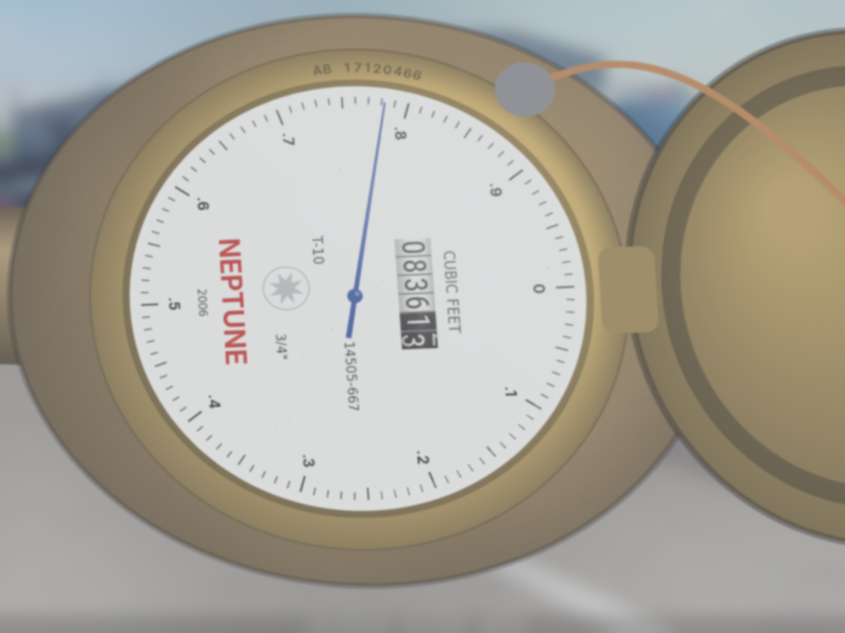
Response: 83612.78
